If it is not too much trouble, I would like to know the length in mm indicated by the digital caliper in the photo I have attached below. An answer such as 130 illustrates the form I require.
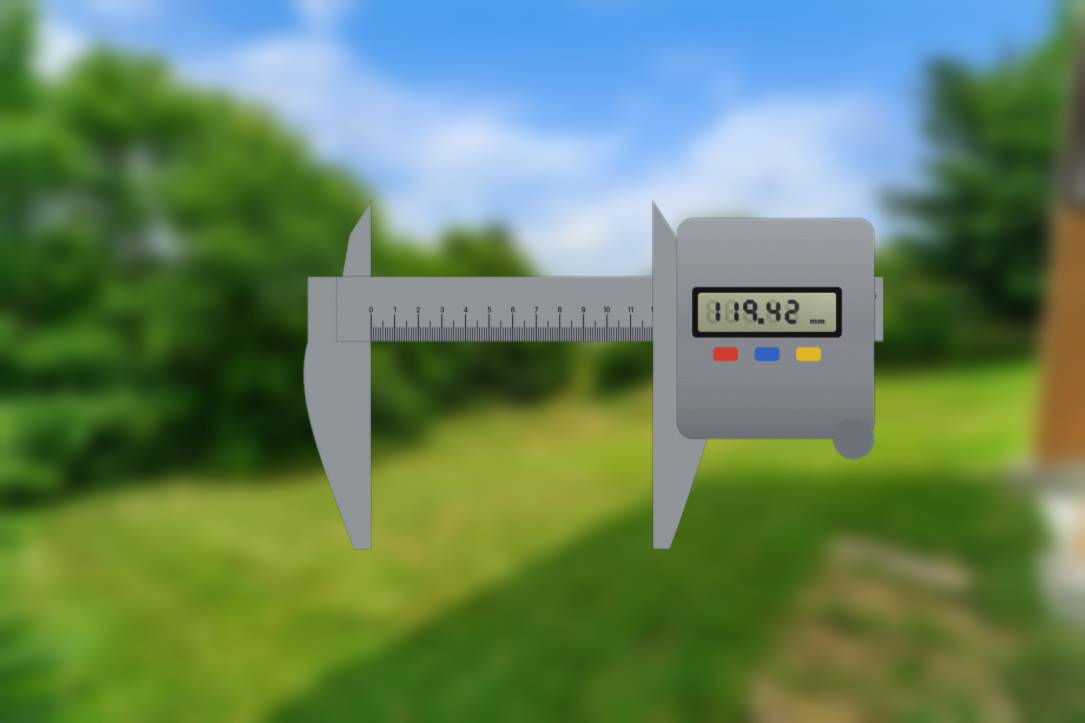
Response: 119.42
